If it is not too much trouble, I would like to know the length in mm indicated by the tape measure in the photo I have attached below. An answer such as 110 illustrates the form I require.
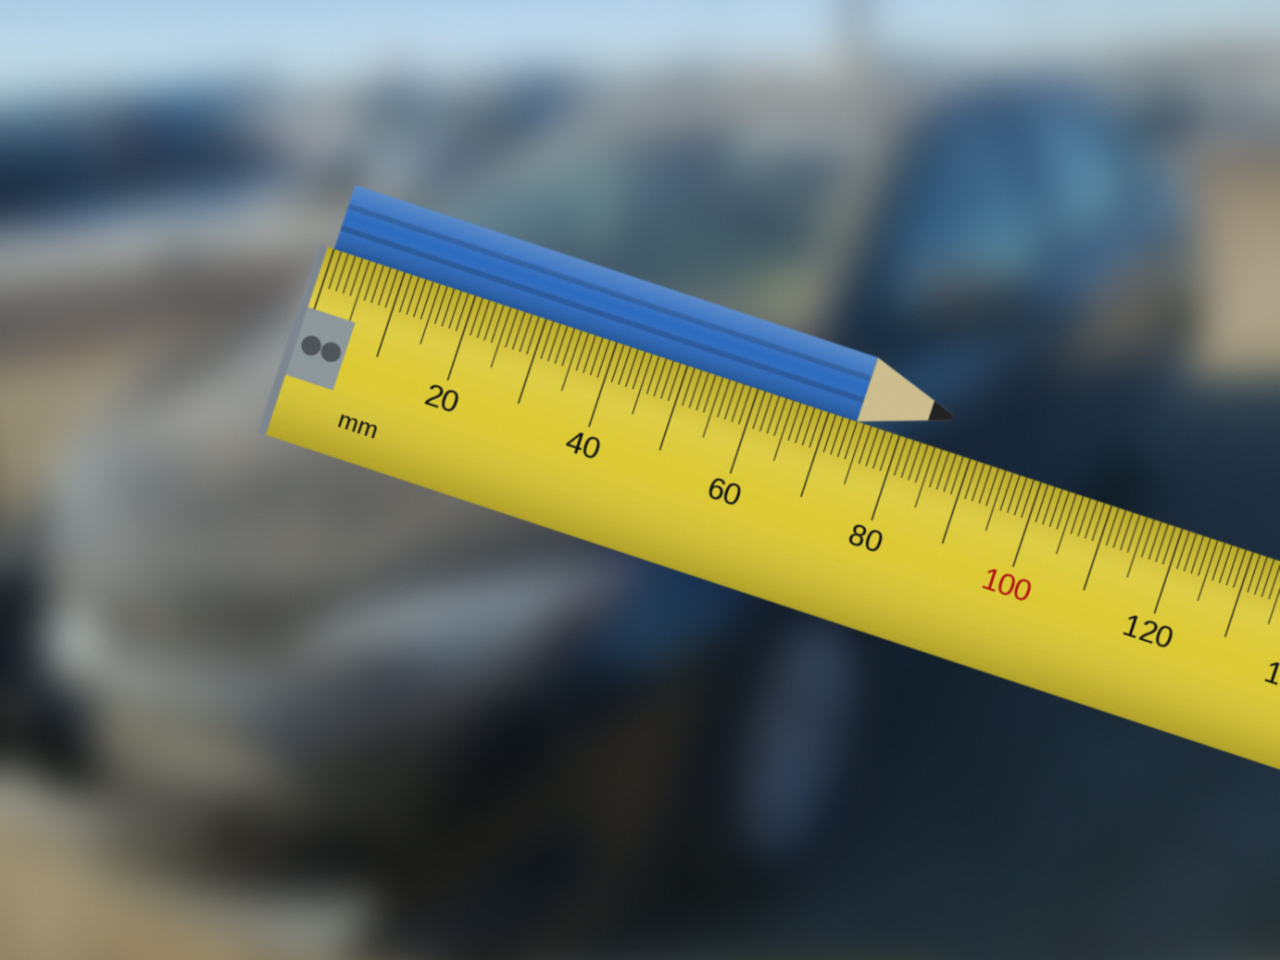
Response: 86
